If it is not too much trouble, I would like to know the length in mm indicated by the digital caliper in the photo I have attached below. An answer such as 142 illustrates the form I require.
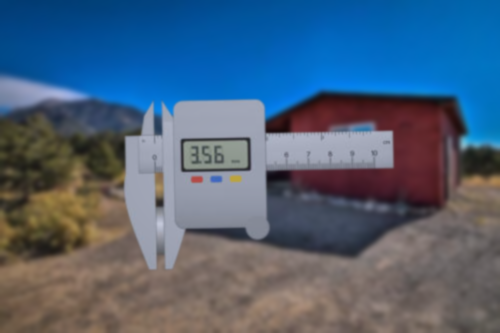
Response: 3.56
